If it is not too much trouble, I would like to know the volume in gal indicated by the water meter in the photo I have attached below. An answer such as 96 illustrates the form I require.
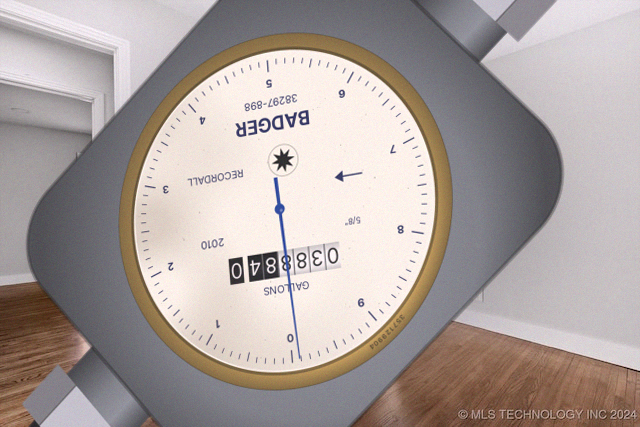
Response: 388839.9
